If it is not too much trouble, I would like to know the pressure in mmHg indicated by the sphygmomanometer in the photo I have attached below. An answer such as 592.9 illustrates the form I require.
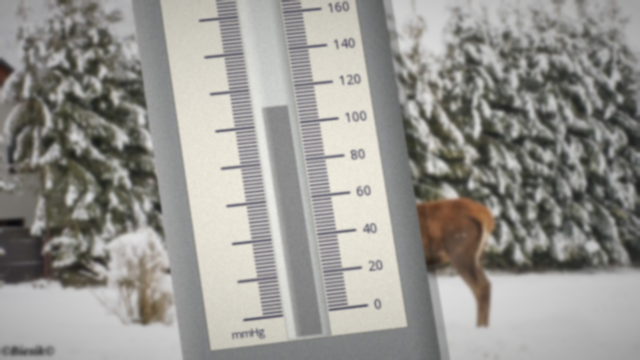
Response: 110
